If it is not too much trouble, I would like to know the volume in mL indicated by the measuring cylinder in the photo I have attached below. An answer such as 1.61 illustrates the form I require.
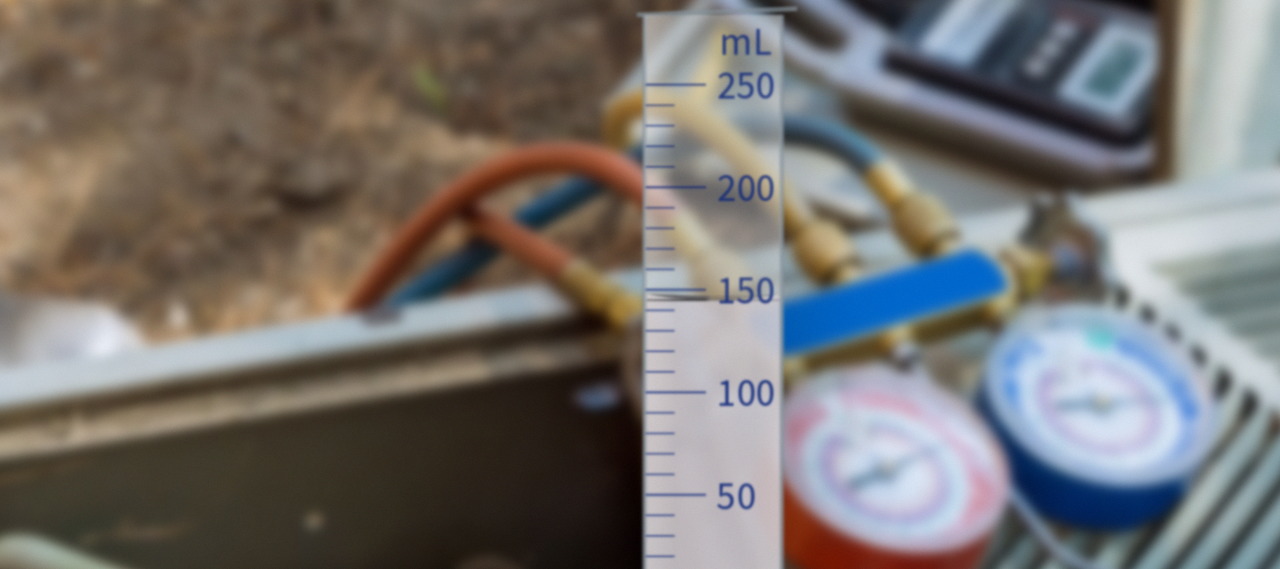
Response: 145
